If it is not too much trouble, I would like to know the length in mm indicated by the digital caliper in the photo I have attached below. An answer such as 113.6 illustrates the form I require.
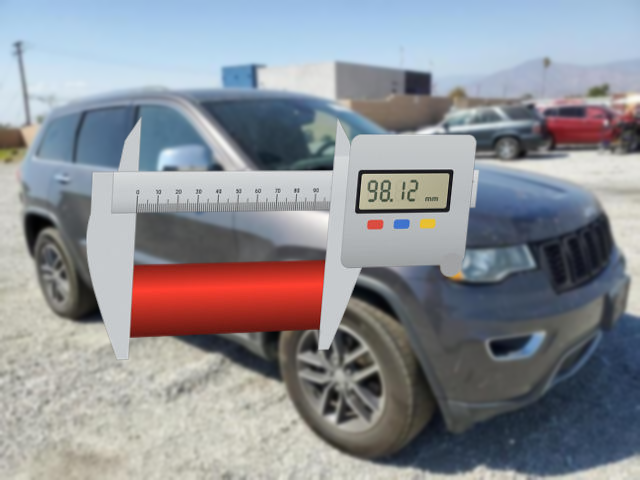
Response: 98.12
